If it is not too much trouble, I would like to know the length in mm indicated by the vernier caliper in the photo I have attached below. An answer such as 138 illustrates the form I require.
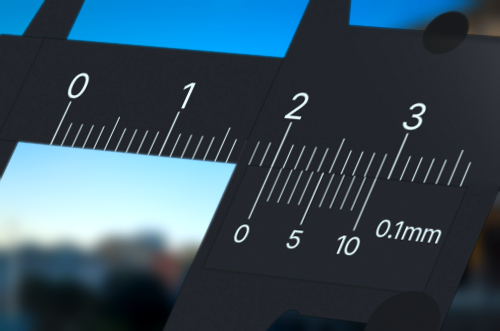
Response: 20.0
